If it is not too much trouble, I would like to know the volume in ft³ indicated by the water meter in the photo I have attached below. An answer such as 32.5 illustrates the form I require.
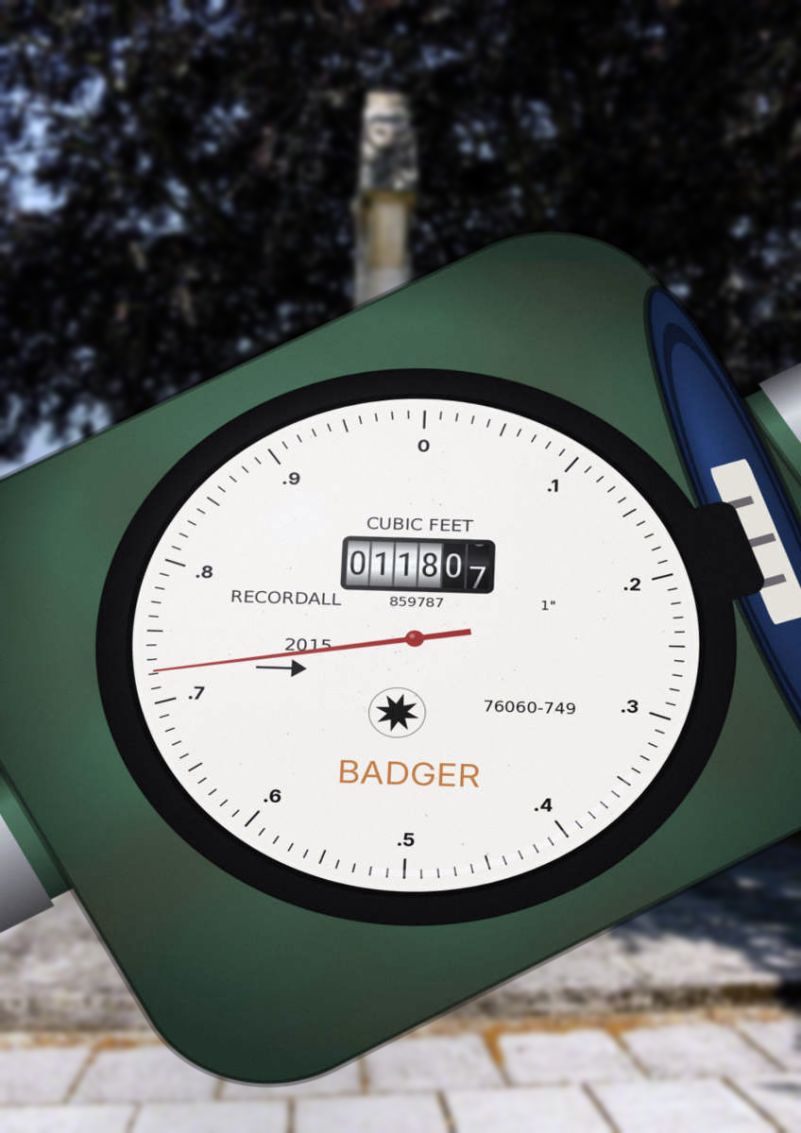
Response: 11806.72
